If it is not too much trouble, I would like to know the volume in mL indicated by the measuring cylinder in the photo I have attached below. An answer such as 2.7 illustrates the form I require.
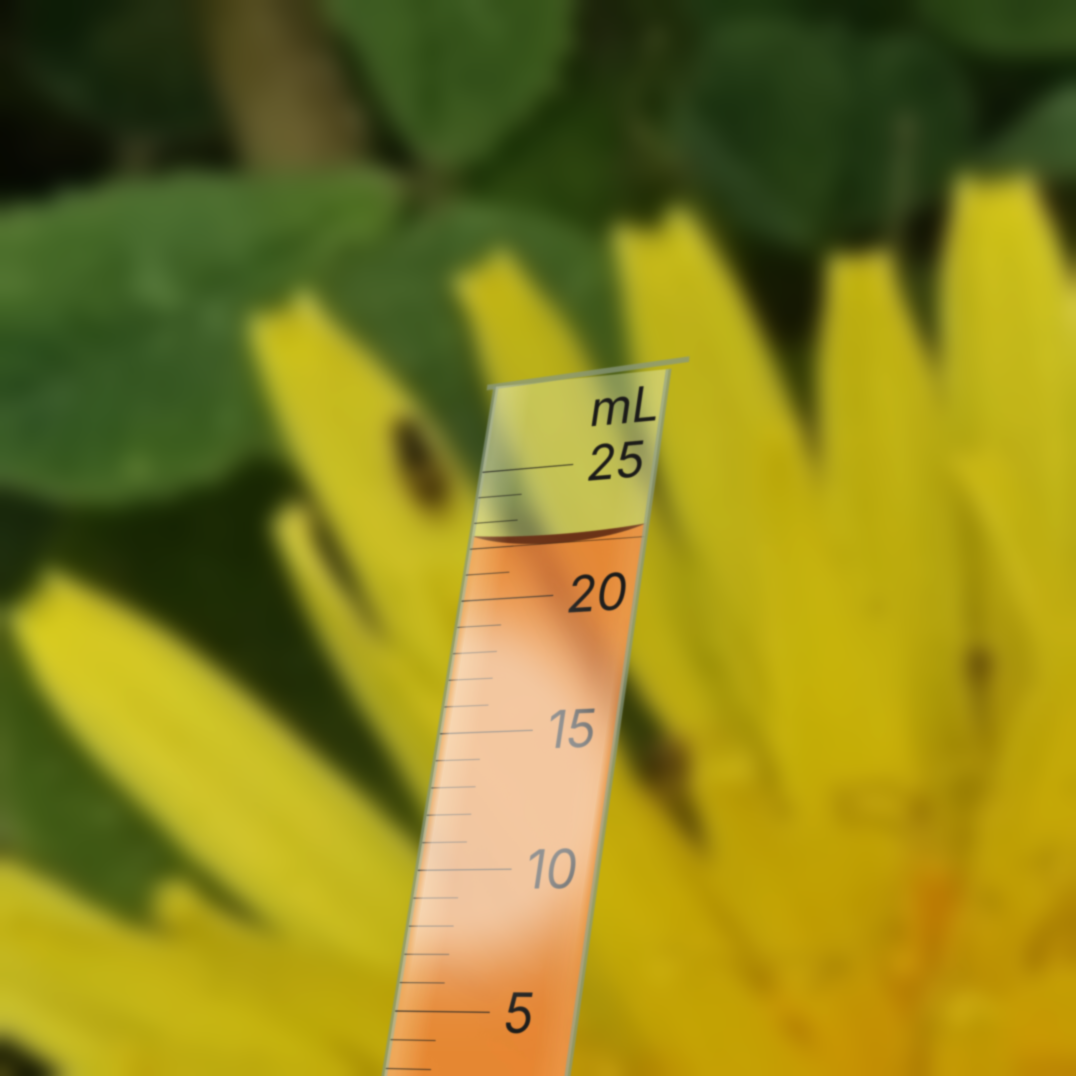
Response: 22
